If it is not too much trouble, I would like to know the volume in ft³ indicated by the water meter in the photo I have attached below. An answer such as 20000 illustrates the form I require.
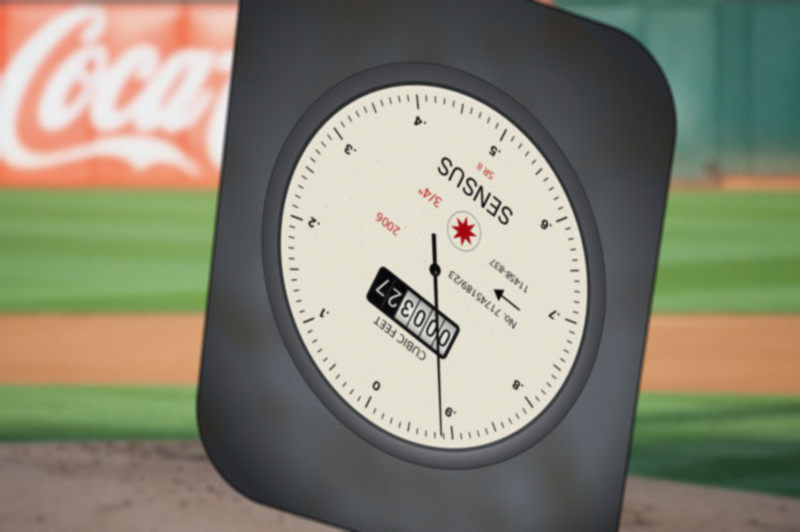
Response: 326.91
